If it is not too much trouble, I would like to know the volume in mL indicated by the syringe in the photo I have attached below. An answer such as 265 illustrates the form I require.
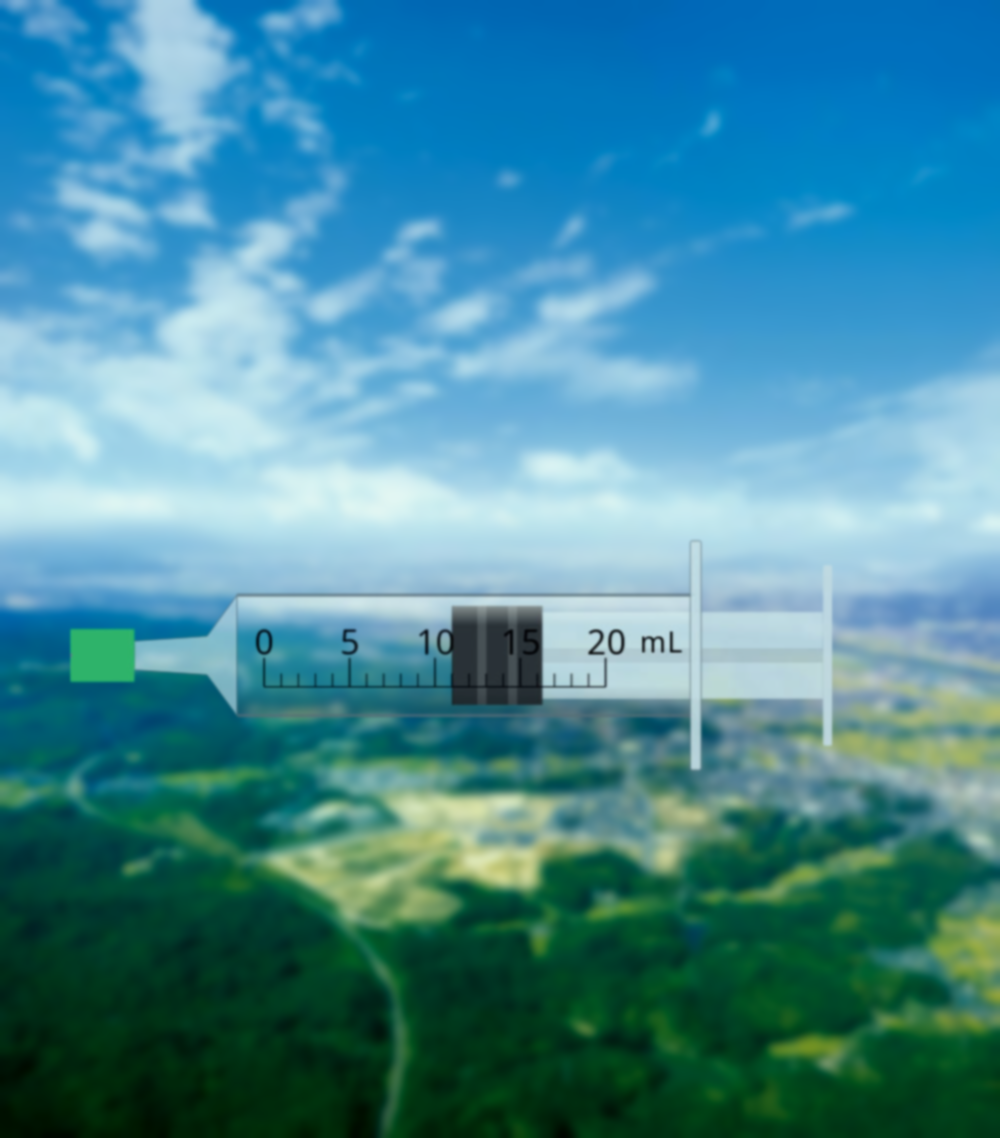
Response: 11
